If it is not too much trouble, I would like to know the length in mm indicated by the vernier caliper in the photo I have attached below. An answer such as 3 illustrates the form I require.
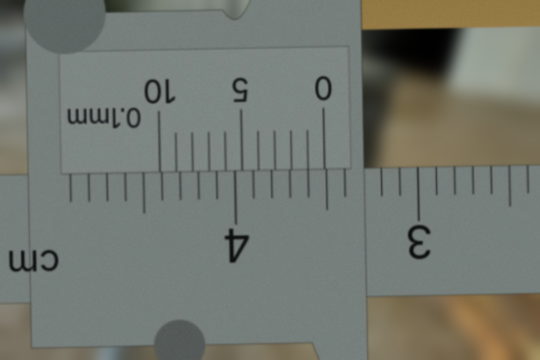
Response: 35.1
